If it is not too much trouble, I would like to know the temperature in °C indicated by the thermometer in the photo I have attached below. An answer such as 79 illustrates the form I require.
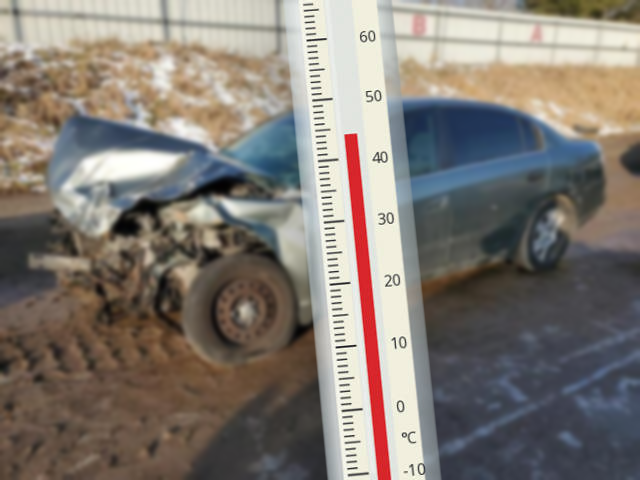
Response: 44
